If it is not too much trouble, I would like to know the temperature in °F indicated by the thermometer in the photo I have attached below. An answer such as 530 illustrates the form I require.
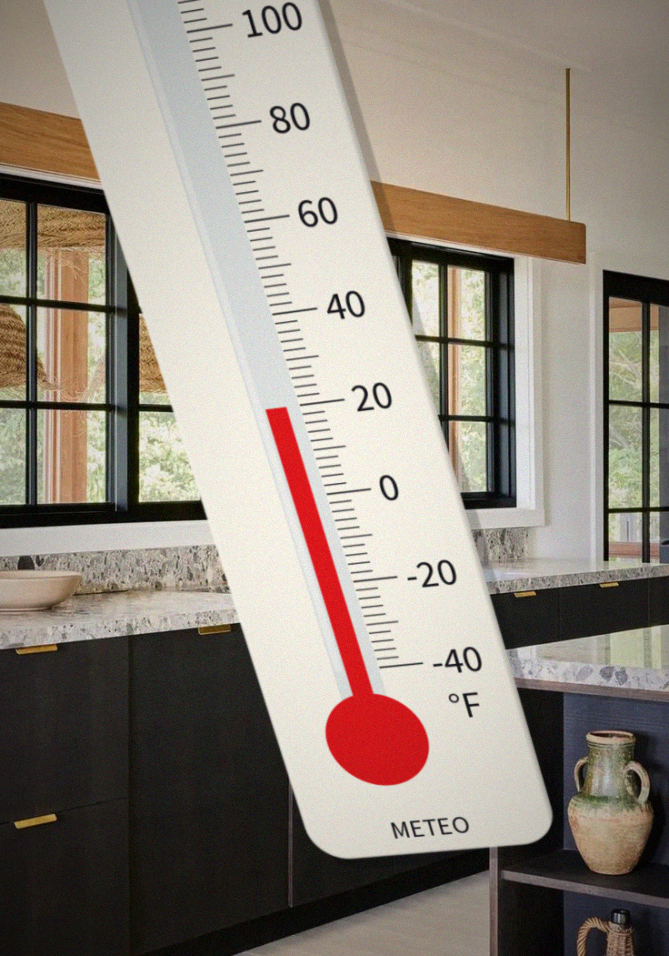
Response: 20
